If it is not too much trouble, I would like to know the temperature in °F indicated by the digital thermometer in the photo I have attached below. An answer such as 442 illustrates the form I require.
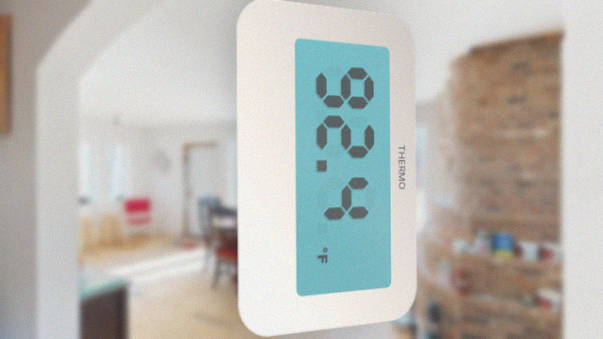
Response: 92.4
